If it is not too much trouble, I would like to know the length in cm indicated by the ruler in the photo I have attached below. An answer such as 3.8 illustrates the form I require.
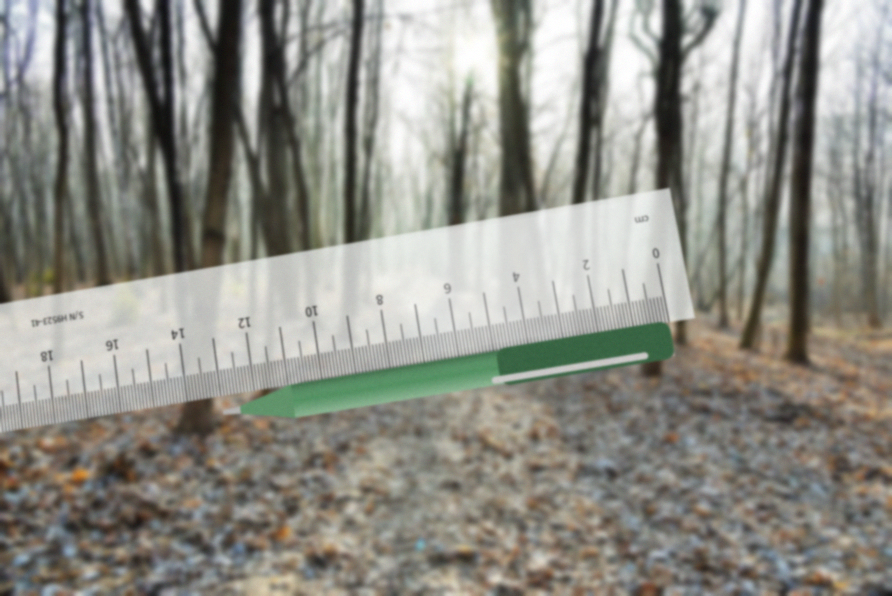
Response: 13
